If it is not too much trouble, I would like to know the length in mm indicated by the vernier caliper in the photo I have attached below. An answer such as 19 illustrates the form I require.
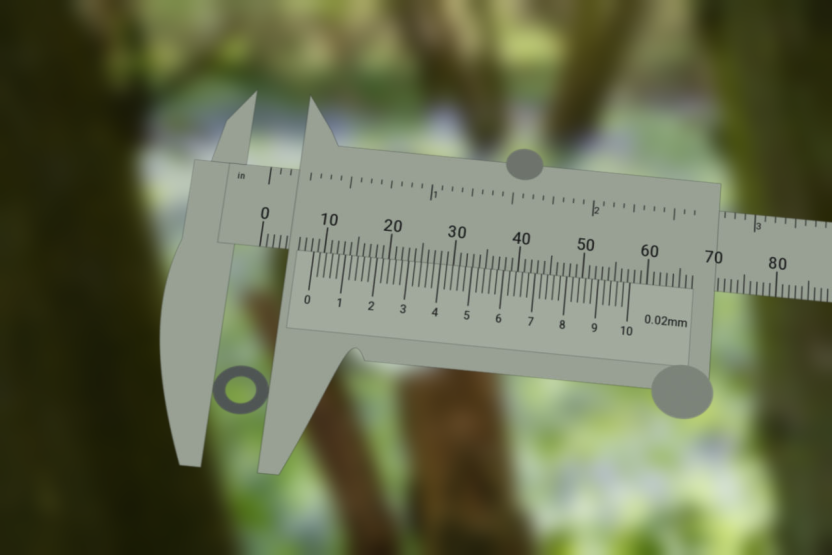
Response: 8.4
